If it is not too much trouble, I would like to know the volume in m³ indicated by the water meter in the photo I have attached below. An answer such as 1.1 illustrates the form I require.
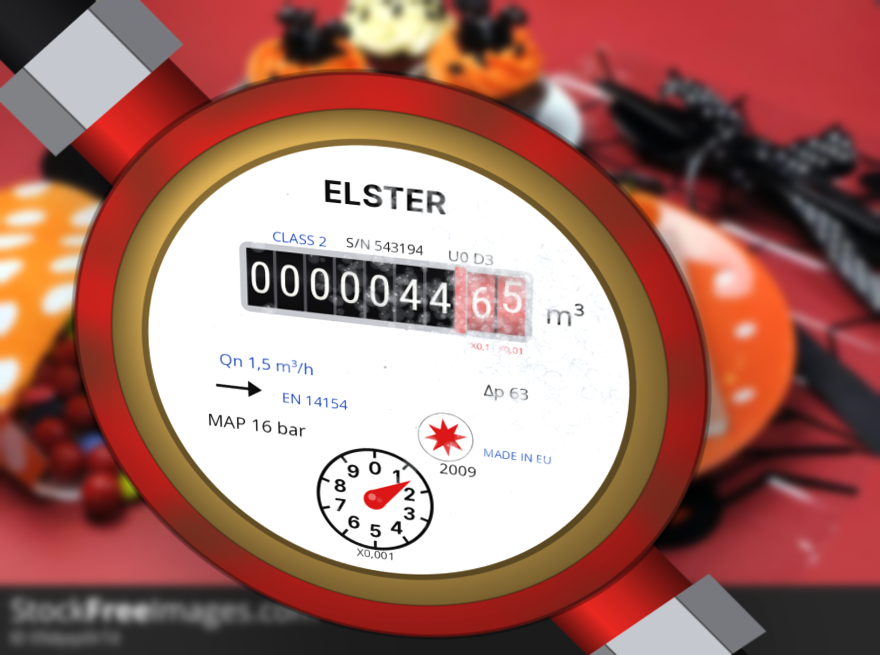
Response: 44.651
